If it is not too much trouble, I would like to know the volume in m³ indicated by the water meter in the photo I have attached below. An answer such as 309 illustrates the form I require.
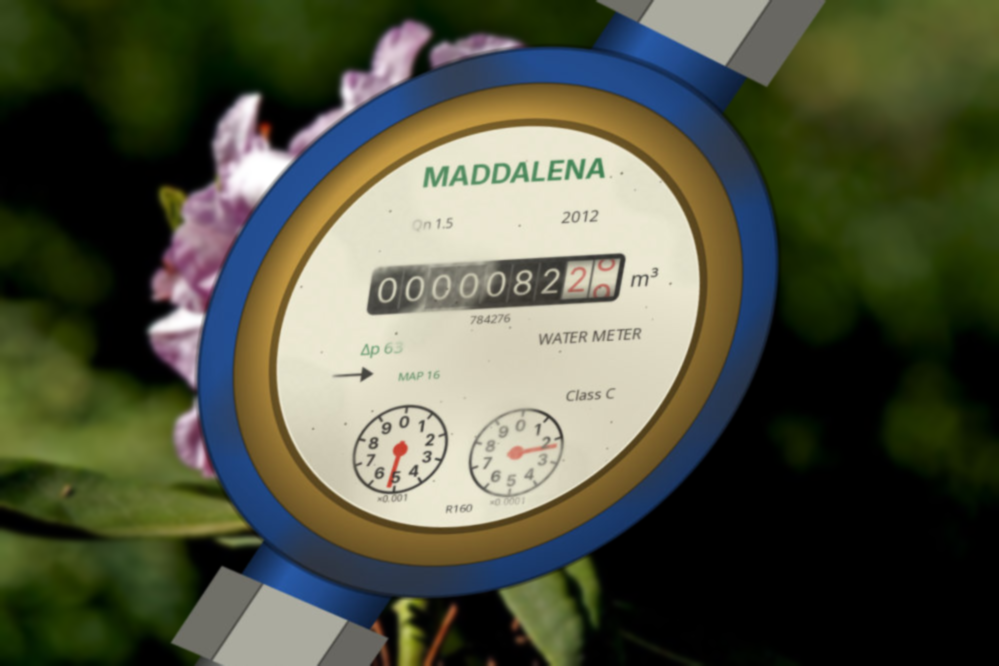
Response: 82.2852
